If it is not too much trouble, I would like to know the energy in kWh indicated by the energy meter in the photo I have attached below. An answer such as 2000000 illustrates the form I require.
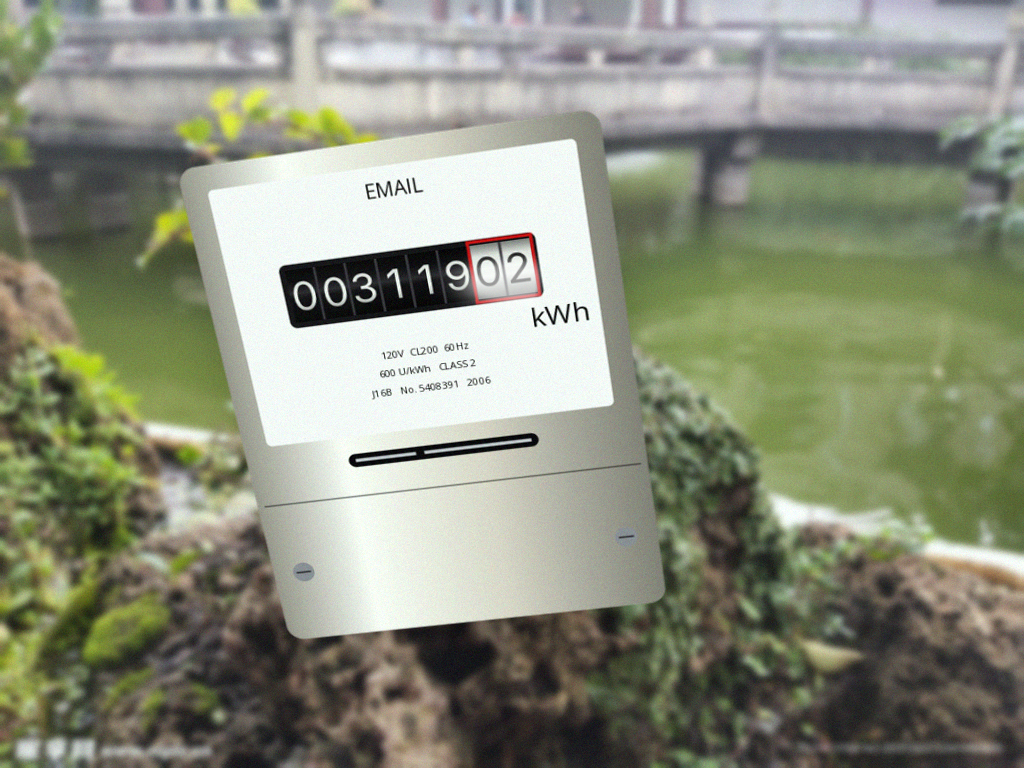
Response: 3119.02
